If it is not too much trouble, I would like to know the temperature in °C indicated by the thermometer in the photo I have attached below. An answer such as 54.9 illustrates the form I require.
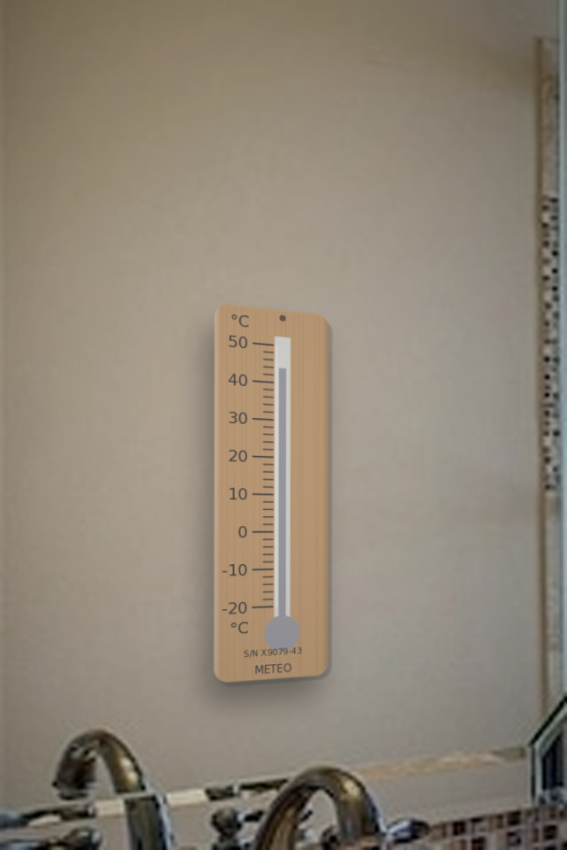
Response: 44
